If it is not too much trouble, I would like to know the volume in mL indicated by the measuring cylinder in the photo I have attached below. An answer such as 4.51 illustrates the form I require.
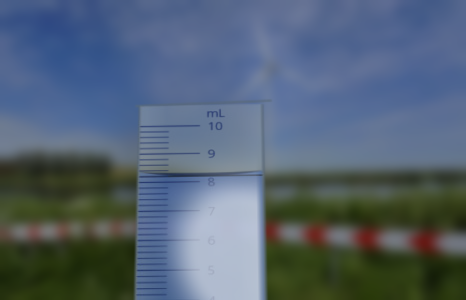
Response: 8.2
